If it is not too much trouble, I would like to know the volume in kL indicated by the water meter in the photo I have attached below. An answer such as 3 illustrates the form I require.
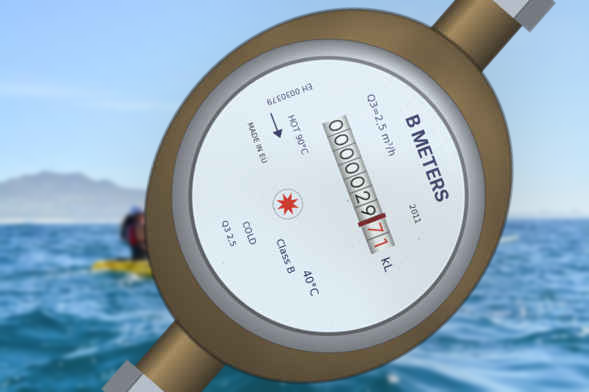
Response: 29.71
